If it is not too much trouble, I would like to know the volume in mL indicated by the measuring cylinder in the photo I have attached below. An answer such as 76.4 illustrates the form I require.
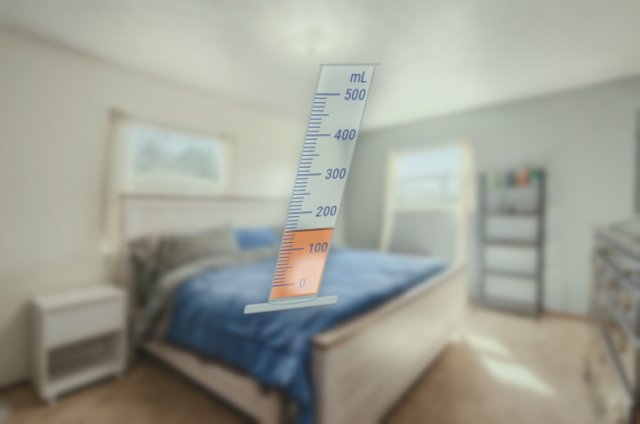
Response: 150
